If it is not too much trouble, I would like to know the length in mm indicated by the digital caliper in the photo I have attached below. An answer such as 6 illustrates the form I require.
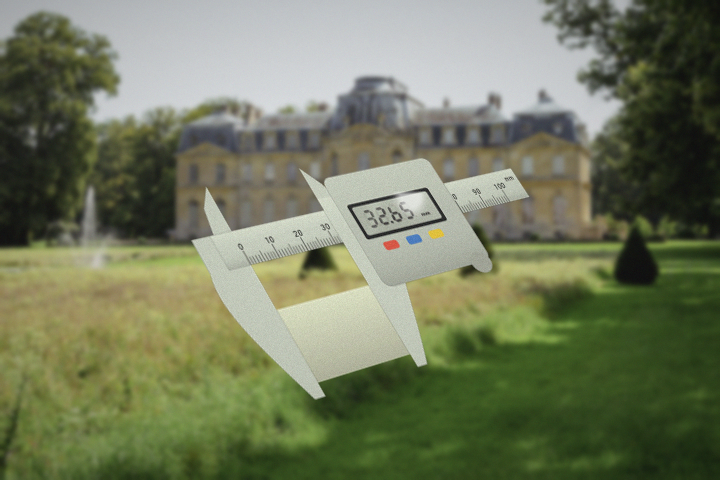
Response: 32.65
